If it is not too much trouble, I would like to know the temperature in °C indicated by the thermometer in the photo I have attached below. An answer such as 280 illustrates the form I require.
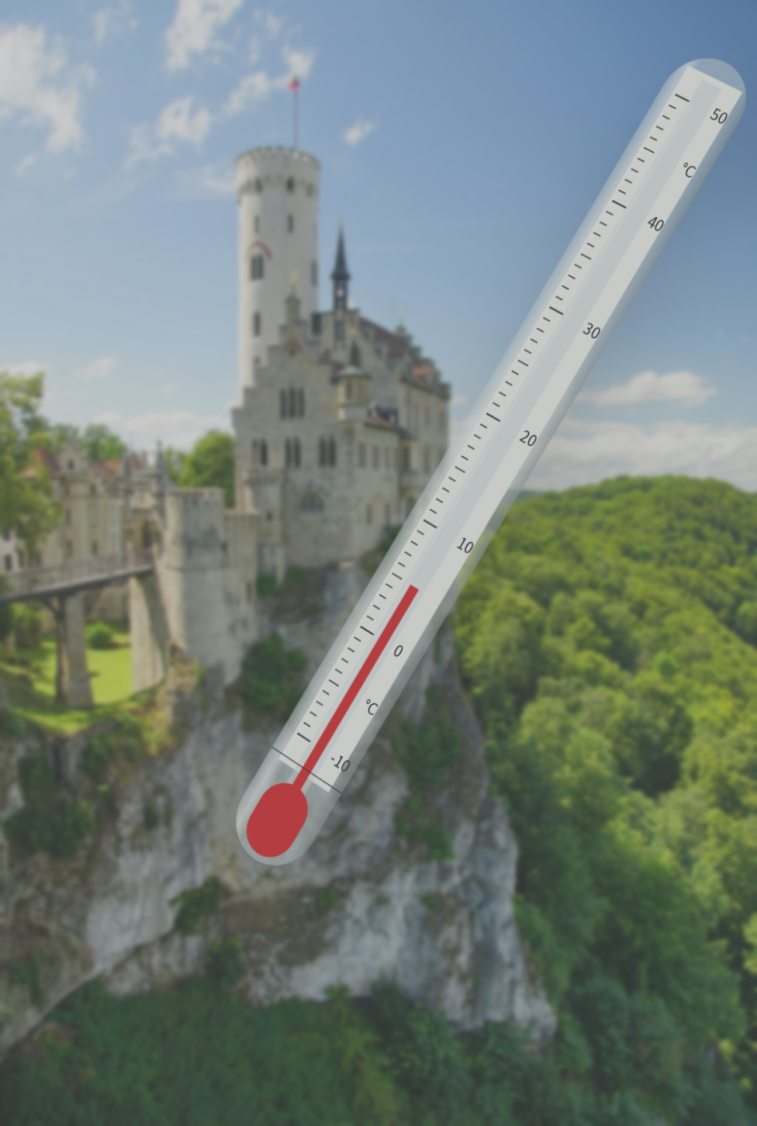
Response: 5
